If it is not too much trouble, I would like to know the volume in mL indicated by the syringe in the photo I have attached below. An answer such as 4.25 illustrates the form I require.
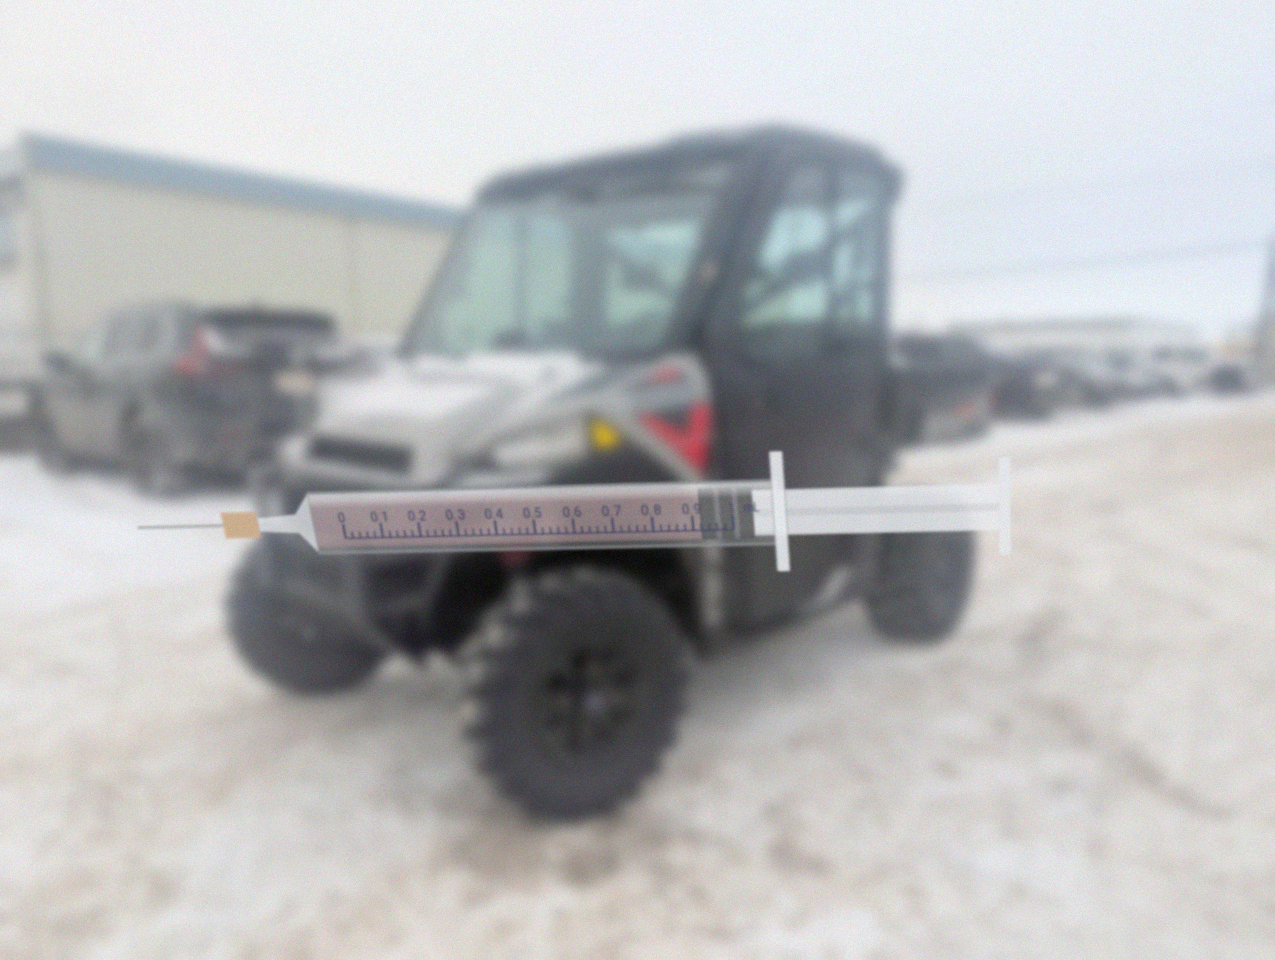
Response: 0.92
